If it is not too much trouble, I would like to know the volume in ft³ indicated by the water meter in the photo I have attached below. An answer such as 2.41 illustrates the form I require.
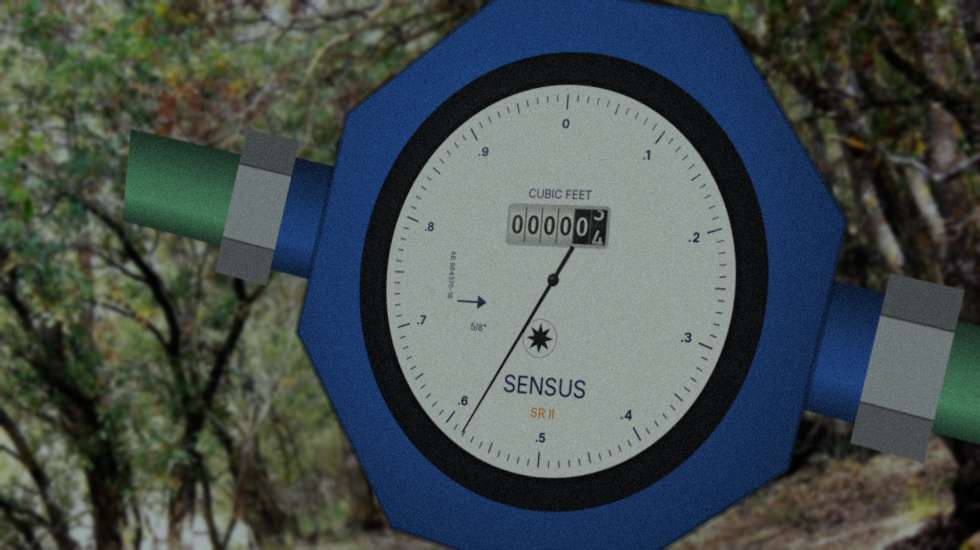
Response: 3.58
